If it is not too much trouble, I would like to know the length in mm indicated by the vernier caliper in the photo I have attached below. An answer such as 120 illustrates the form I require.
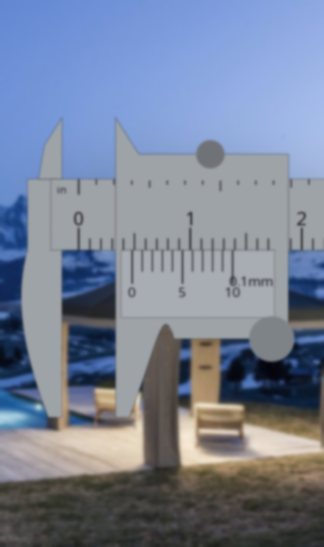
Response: 4.8
